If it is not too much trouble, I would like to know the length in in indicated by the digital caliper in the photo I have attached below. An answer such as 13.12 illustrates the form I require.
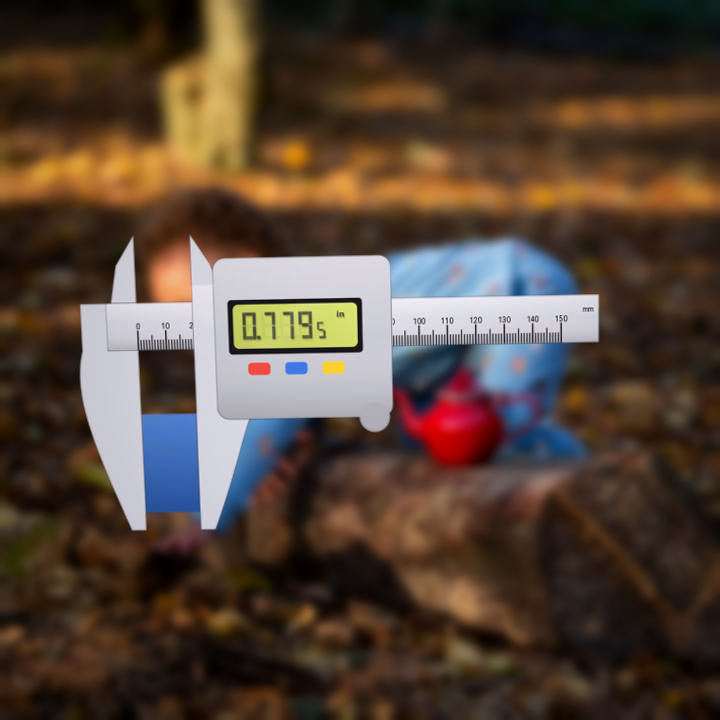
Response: 0.7795
